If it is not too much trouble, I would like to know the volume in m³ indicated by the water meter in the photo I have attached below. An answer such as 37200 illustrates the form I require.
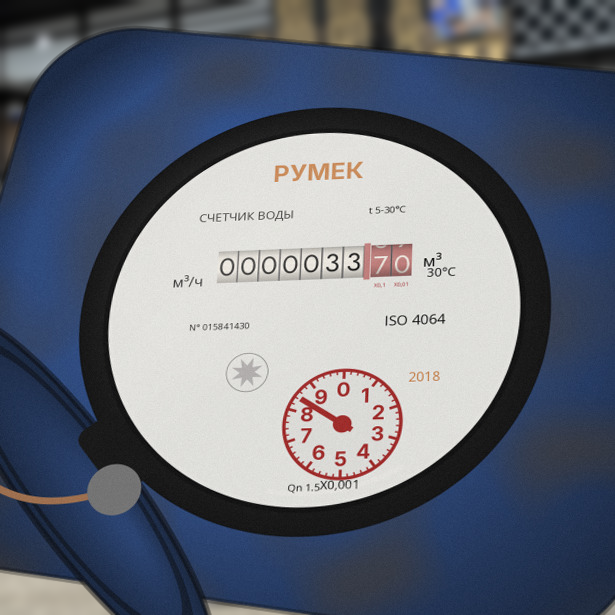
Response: 33.698
